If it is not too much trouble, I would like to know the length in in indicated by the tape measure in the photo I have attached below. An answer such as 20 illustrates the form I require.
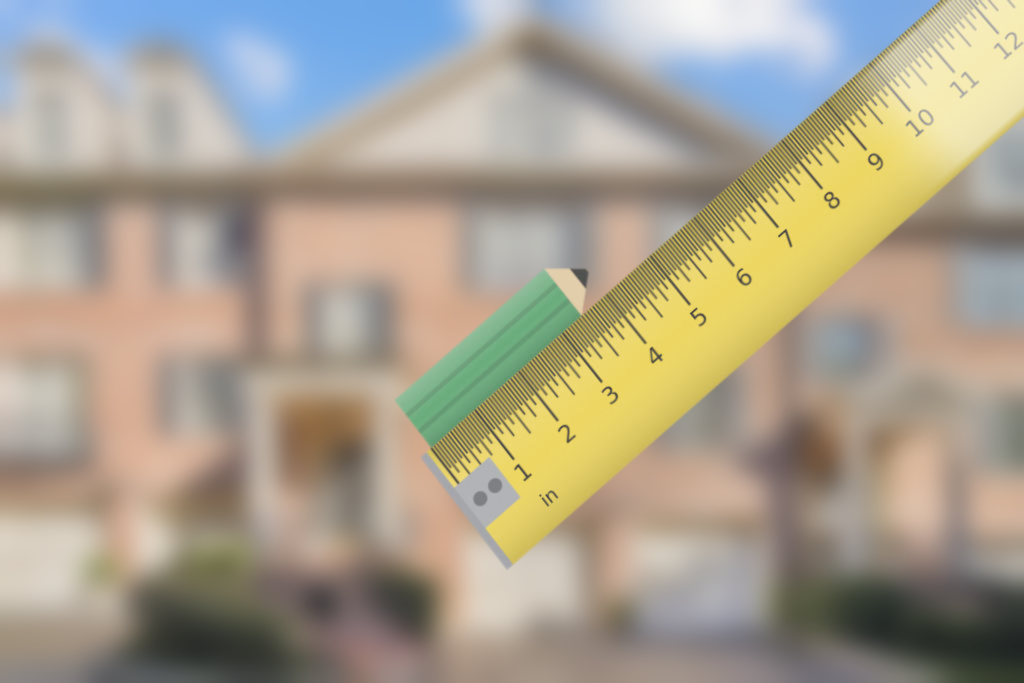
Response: 4
